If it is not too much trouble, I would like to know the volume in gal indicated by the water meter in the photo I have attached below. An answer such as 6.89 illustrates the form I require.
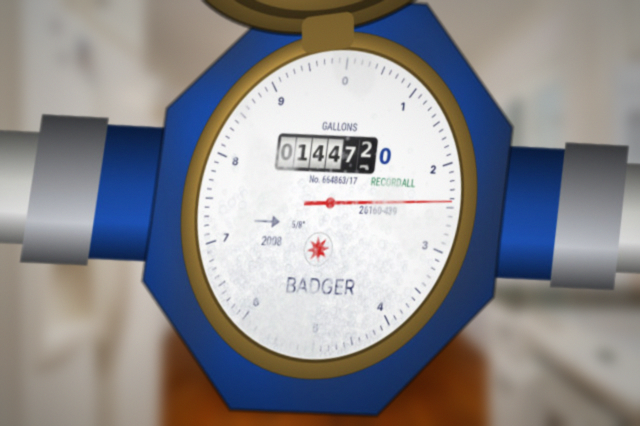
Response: 144722.4
